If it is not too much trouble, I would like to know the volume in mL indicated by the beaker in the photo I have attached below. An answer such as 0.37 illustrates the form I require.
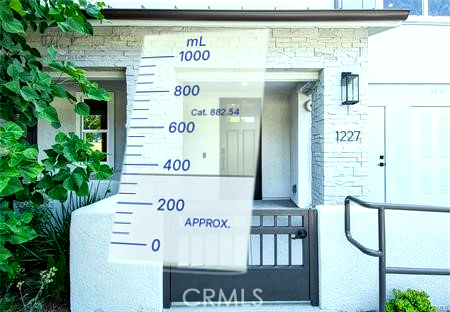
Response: 350
